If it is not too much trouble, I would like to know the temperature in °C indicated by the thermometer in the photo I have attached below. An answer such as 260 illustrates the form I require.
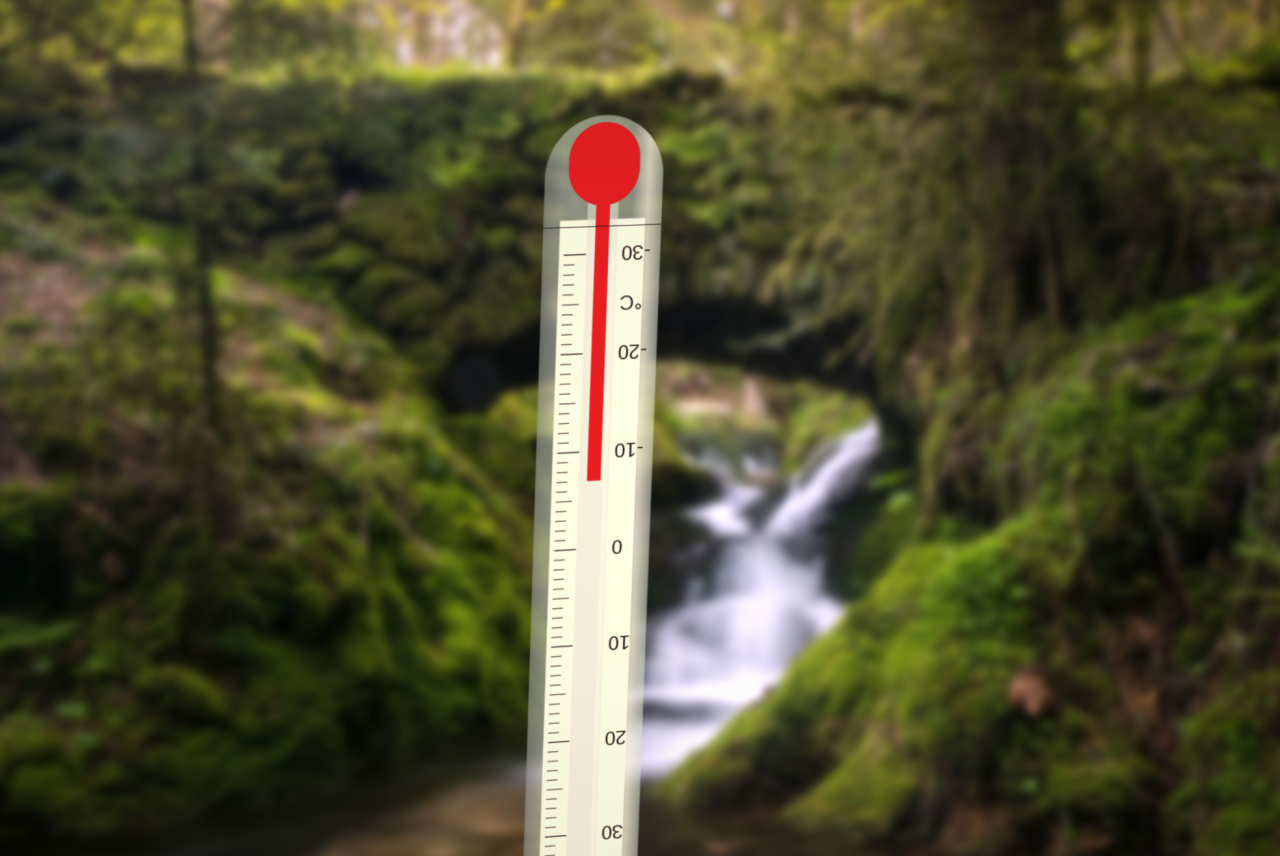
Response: -7
